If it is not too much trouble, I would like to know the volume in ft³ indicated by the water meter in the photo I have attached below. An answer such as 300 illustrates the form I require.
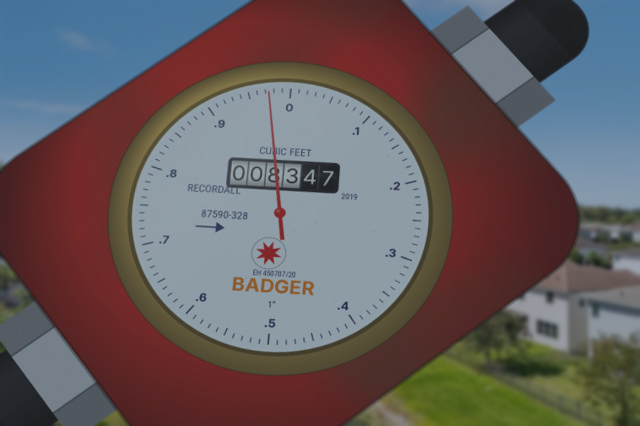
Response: 8346.97
